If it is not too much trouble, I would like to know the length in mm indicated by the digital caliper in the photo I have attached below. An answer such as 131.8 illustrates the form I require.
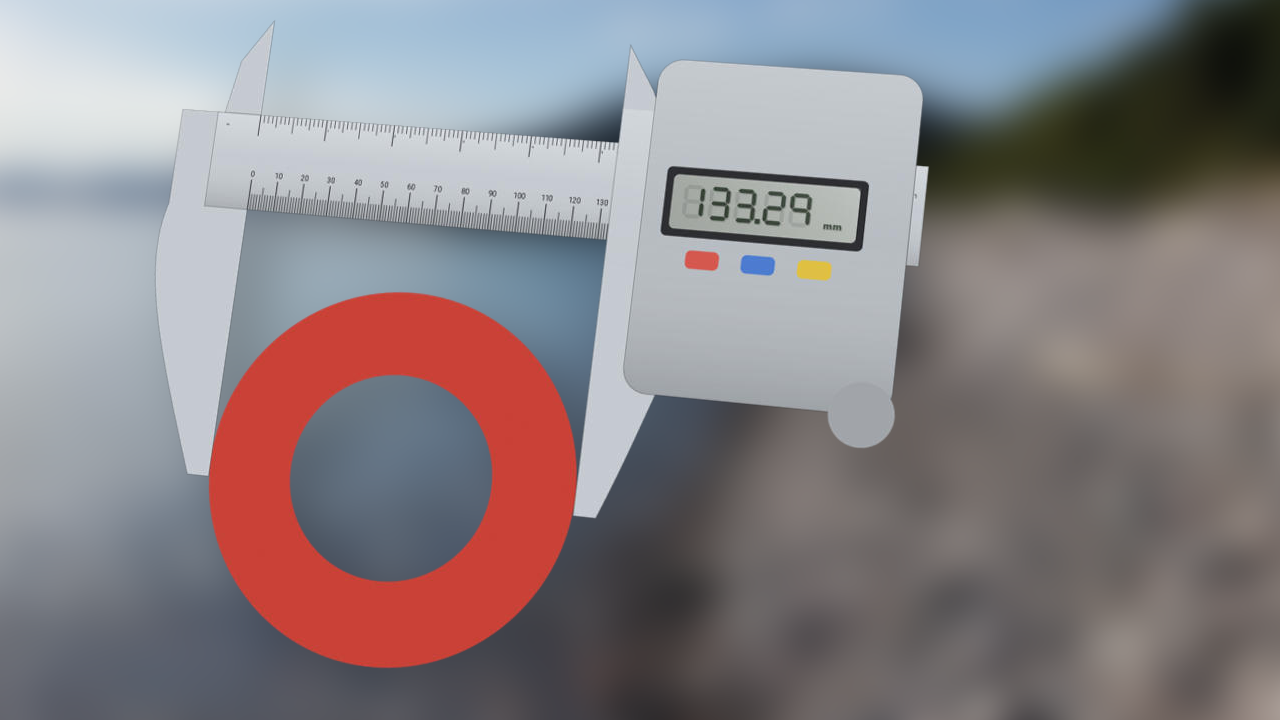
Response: 133.29
